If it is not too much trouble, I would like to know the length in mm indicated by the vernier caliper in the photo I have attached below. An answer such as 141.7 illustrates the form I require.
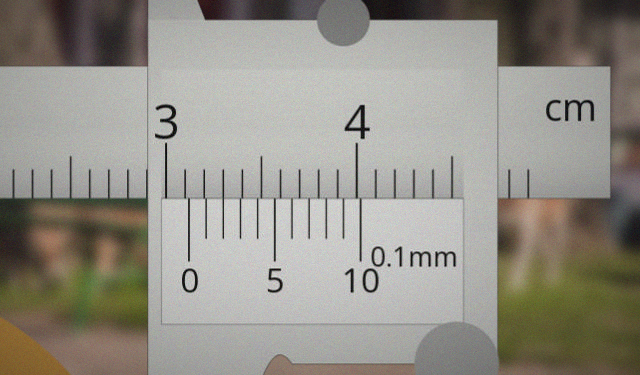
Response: 31.2
